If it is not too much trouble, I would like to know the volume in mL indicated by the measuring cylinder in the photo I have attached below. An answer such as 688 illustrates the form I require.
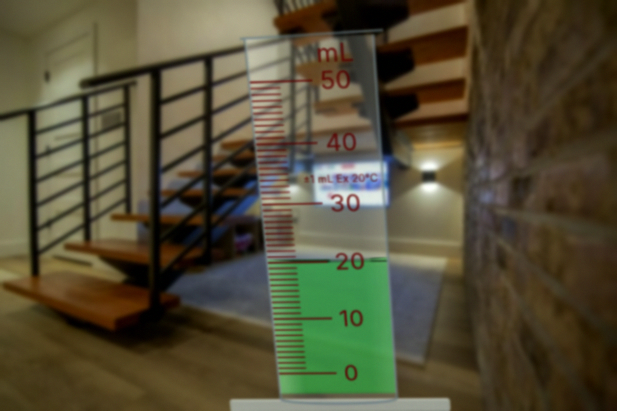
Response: 20
